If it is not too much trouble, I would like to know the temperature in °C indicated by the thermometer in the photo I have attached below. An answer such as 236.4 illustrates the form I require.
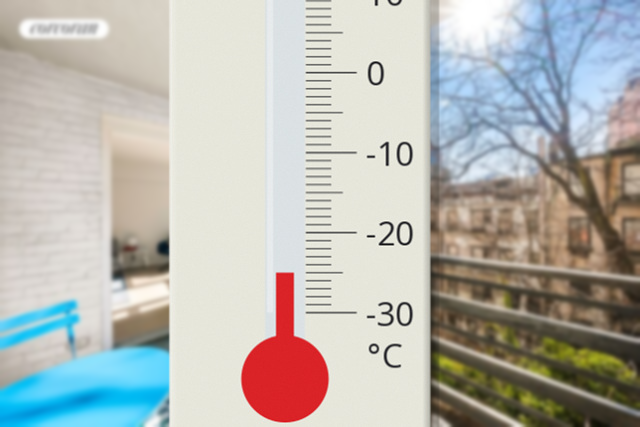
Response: -25
